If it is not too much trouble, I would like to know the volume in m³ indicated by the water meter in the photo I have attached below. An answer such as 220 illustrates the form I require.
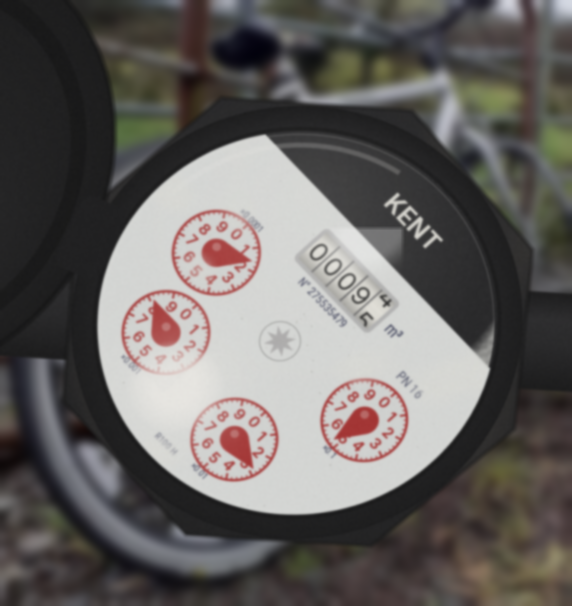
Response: 94.5281
